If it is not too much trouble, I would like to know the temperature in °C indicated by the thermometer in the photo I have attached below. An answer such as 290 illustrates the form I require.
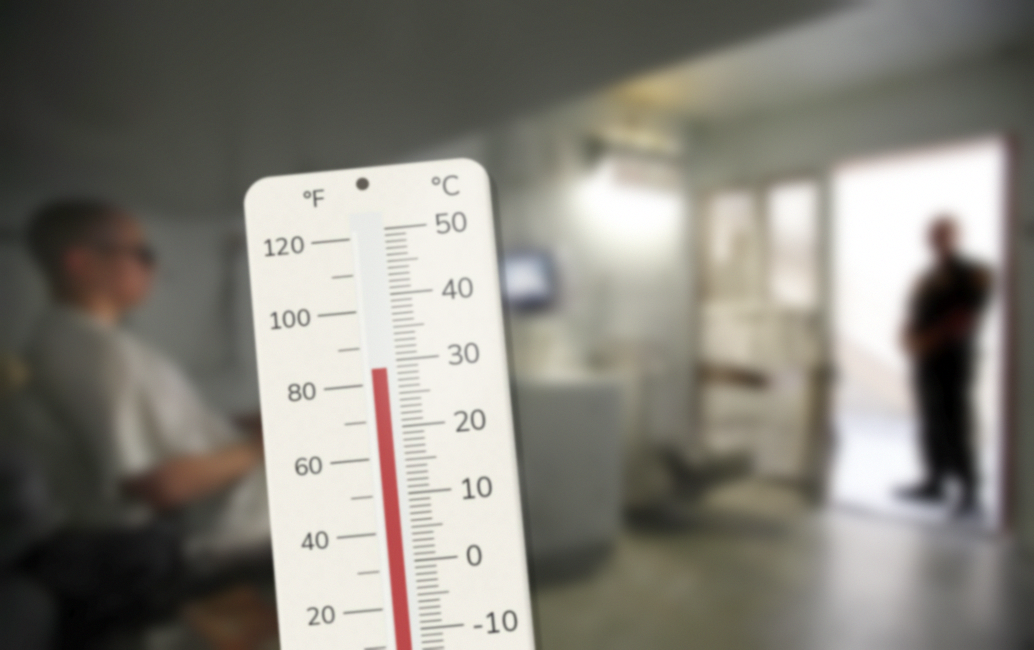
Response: 29
